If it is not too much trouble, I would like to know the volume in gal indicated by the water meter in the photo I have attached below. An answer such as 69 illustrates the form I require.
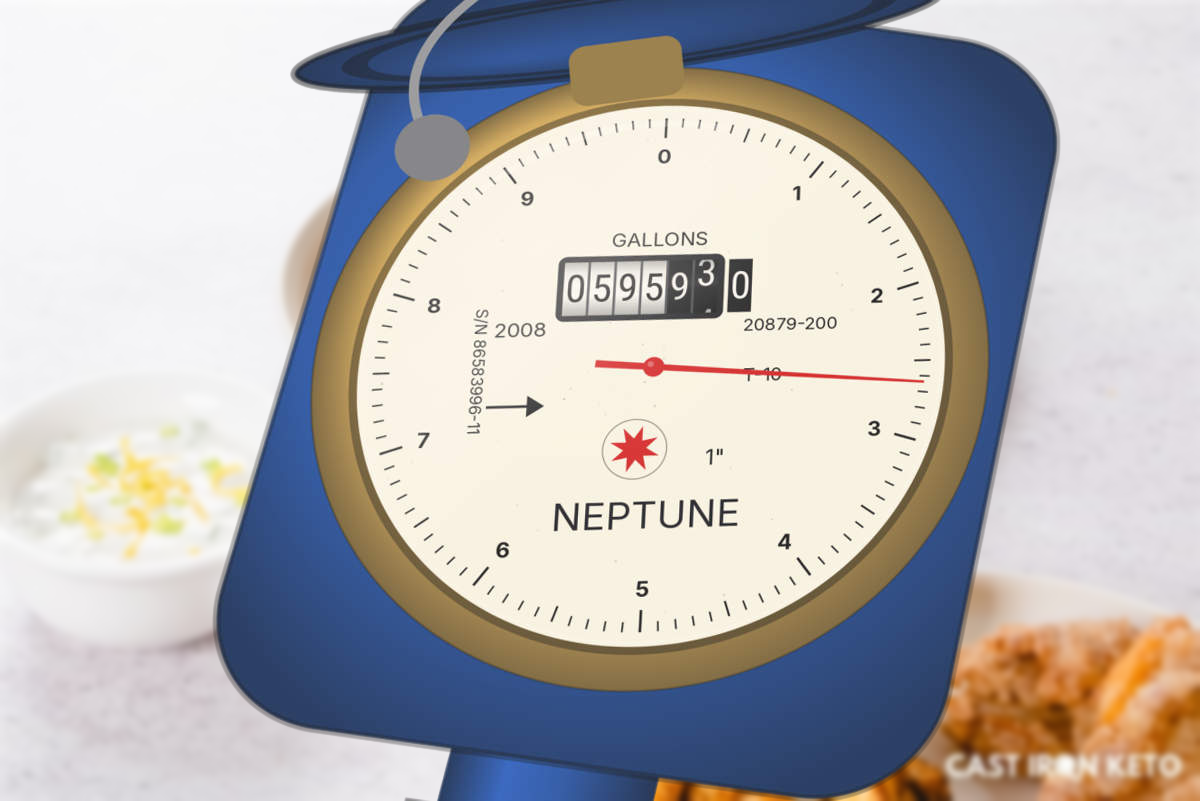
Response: 595932.6
